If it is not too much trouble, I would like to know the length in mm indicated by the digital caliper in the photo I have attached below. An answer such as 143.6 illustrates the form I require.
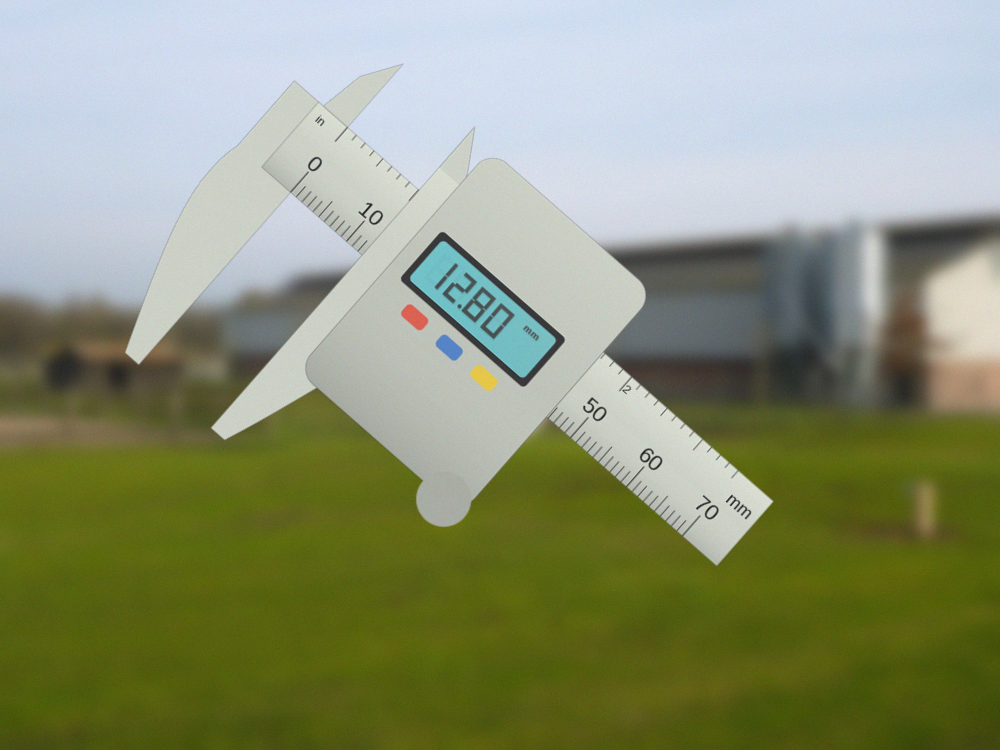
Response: 12.80
